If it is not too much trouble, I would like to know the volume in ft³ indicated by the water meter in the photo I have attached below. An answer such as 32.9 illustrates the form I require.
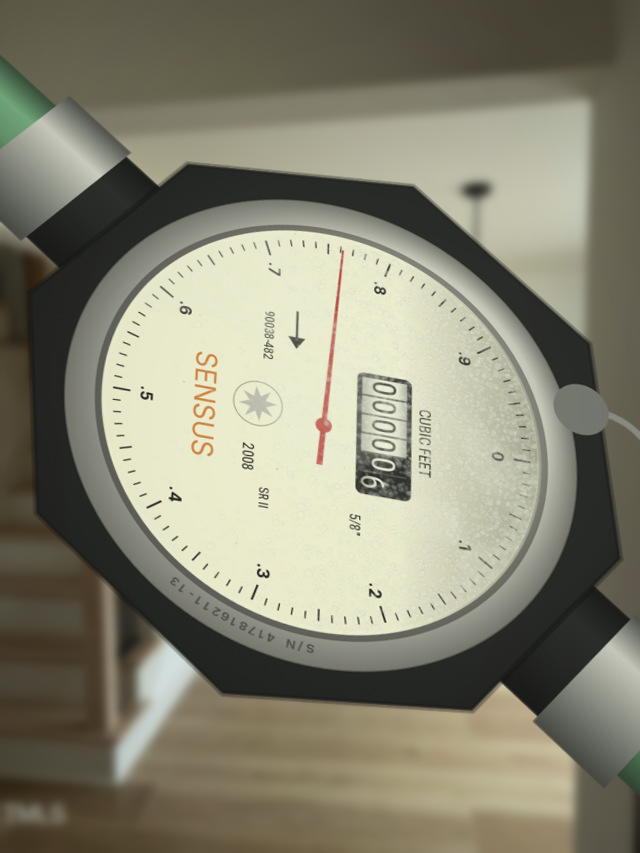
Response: 5.76
